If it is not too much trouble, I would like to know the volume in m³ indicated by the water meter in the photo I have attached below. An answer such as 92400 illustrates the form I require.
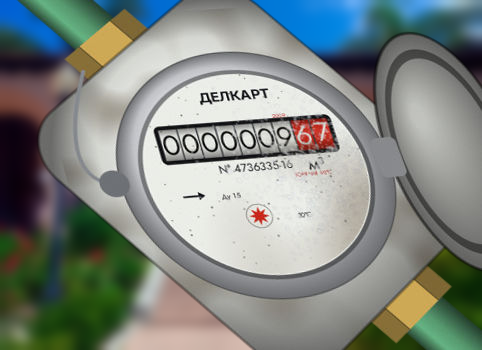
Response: 9.67
